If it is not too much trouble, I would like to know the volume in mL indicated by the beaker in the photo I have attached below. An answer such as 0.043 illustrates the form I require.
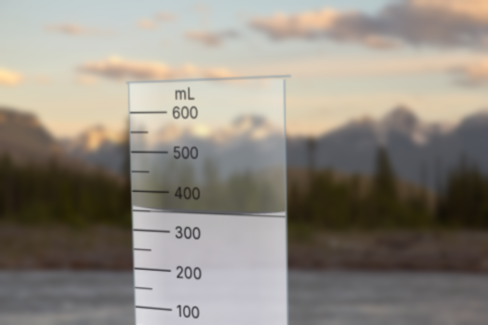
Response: 350
